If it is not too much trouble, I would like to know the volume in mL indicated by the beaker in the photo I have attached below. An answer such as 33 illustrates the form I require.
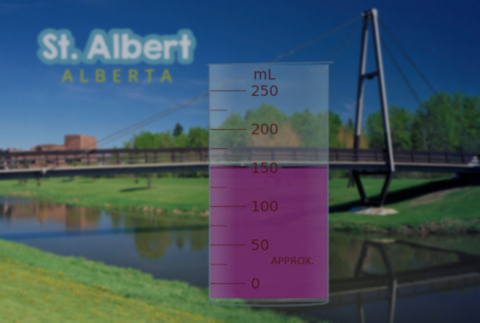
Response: 150
